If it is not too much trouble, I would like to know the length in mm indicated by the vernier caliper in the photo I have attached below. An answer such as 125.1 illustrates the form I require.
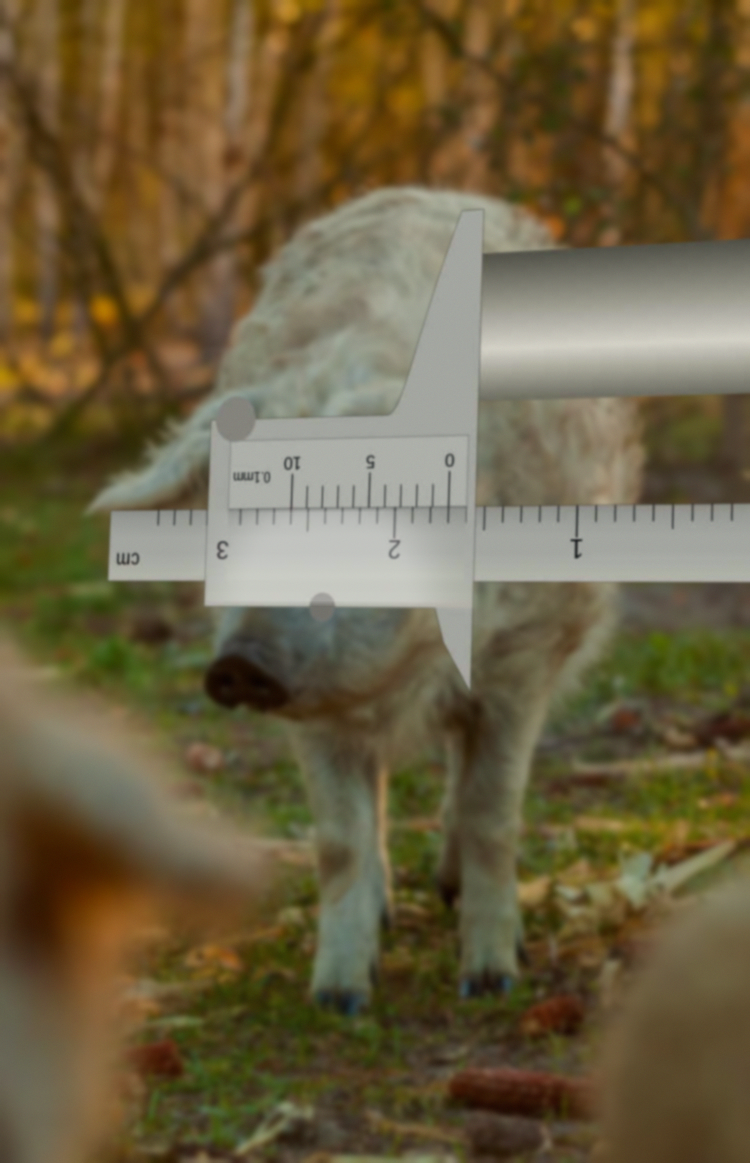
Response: 17.0
